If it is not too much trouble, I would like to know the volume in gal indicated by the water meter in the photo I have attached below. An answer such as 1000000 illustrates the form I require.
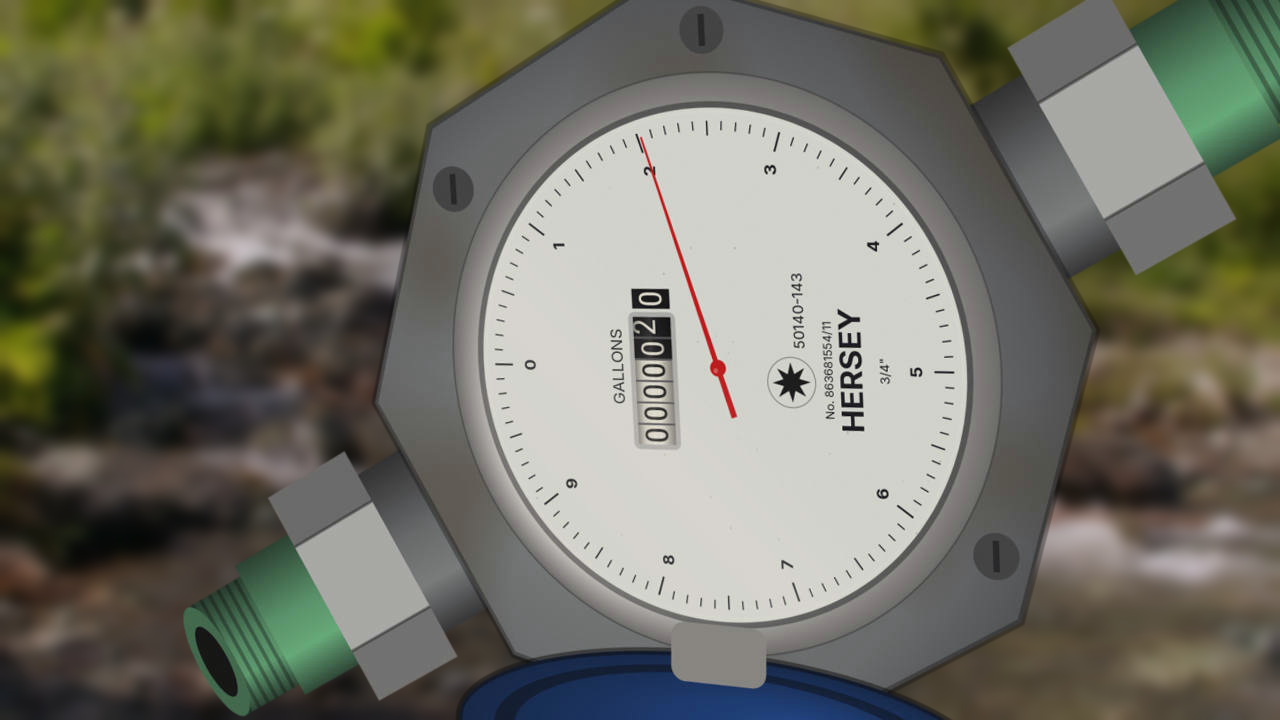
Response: 22.0
